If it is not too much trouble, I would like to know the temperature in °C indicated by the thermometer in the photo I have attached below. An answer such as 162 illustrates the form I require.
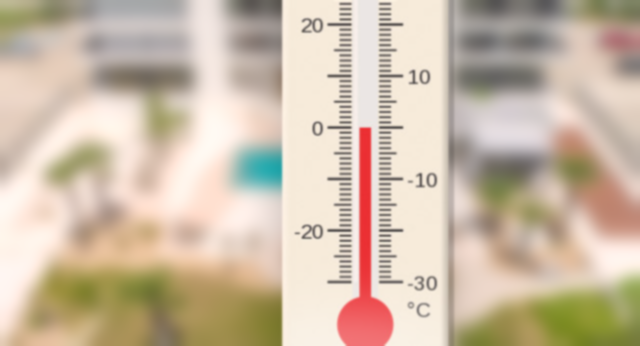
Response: 0
